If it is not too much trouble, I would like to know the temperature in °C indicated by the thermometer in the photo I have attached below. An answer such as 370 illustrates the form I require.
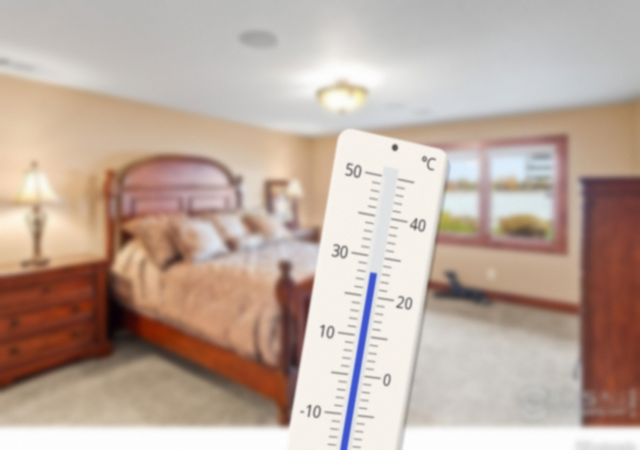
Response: 26
